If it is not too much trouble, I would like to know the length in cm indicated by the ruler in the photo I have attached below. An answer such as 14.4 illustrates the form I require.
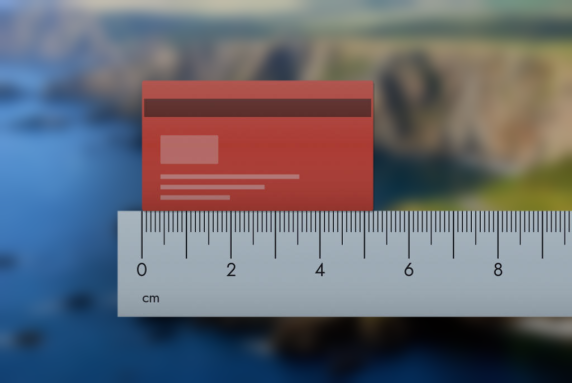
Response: 5.2
